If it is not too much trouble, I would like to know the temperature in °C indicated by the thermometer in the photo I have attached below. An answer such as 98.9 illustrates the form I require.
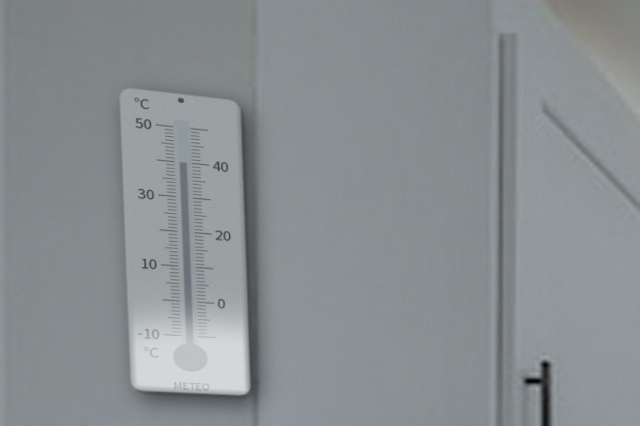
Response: 40
